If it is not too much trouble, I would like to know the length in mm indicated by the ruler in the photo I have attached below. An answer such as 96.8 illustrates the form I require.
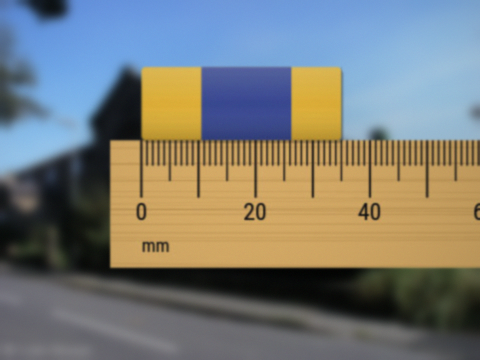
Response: 35
